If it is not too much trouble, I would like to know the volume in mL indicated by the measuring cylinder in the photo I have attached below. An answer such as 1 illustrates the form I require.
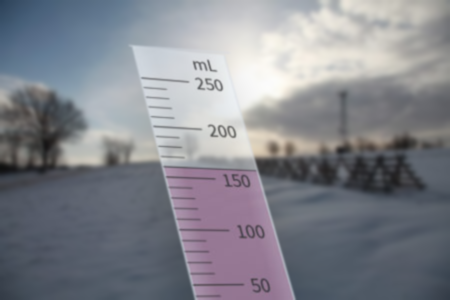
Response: 160
